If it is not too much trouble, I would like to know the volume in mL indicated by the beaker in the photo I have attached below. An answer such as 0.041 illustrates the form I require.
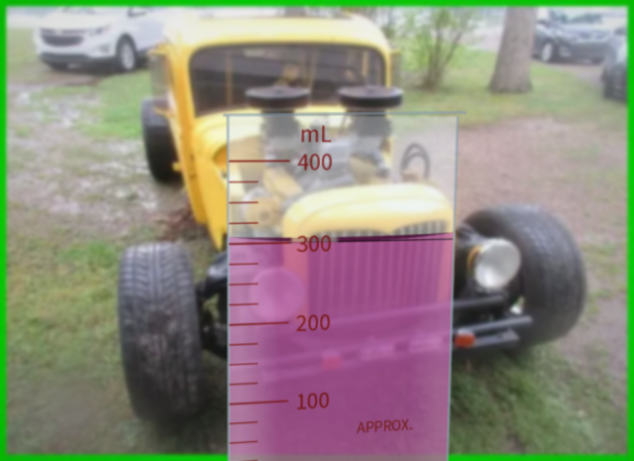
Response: 300
